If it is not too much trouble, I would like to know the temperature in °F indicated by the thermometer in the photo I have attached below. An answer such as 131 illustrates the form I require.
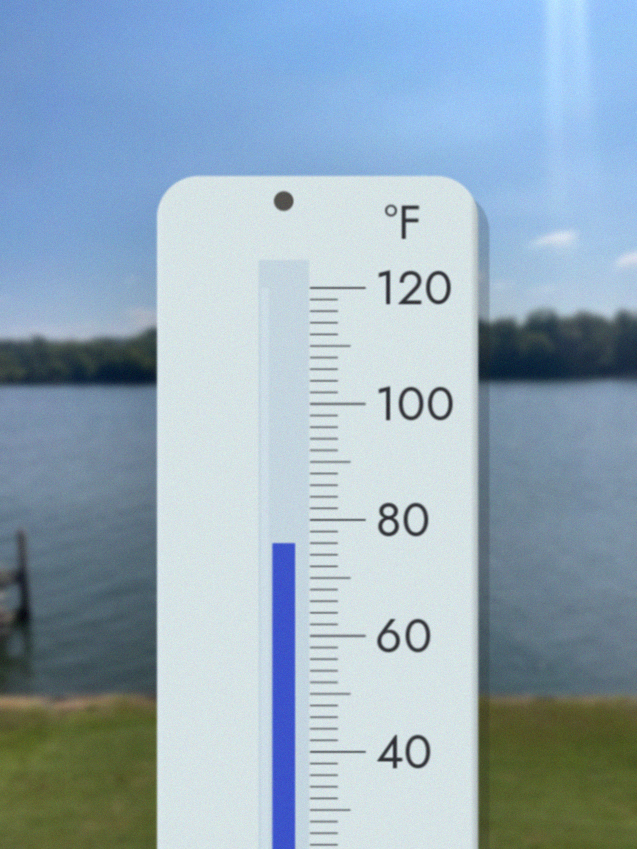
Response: 76
